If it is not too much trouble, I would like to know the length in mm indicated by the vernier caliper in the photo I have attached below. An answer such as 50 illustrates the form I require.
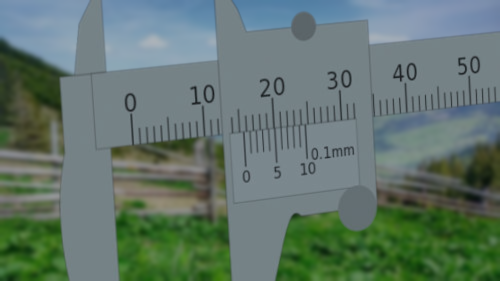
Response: 15.6
